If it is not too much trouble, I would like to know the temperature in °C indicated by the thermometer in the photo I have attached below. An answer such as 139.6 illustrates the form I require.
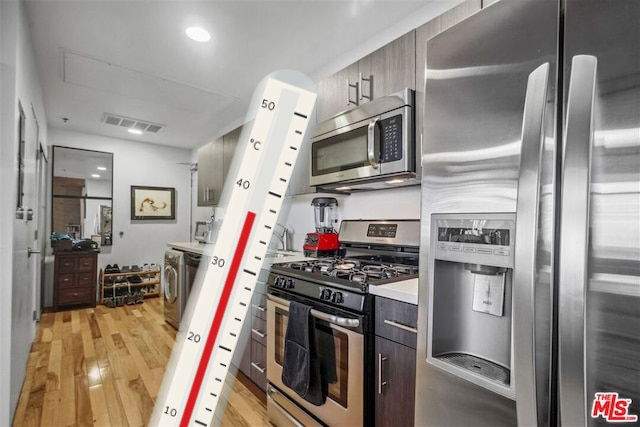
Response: 37
